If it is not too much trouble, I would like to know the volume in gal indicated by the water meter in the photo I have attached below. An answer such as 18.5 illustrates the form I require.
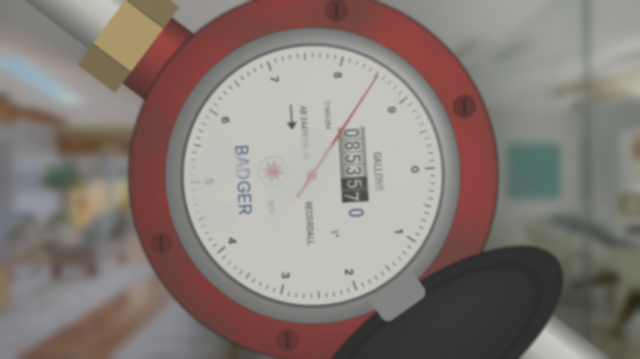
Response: 853568.5
